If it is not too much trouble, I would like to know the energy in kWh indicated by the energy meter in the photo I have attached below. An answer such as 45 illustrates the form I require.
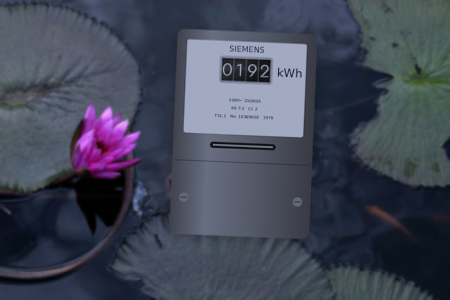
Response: 192
